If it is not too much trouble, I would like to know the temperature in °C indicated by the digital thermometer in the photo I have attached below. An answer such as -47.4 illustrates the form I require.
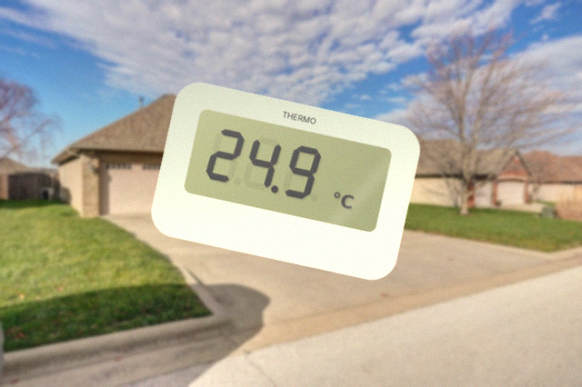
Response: 24.9
